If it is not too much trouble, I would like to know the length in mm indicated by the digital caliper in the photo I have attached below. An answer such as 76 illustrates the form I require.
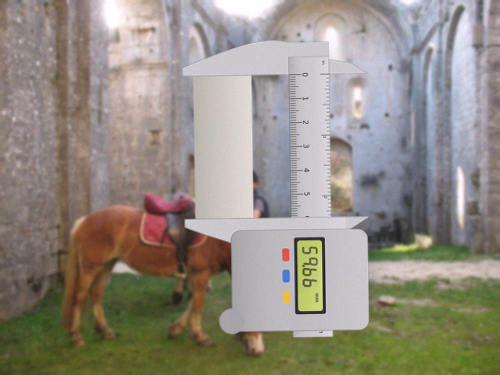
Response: 59.66
